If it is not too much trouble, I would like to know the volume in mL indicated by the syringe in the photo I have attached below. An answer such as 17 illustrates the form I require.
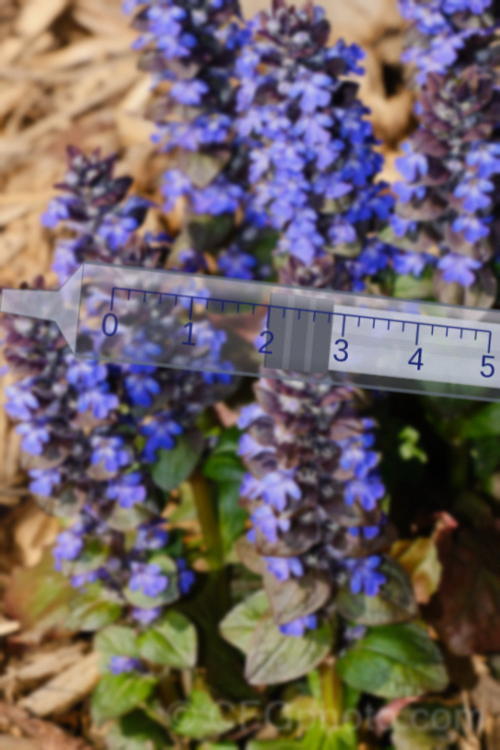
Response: 2
